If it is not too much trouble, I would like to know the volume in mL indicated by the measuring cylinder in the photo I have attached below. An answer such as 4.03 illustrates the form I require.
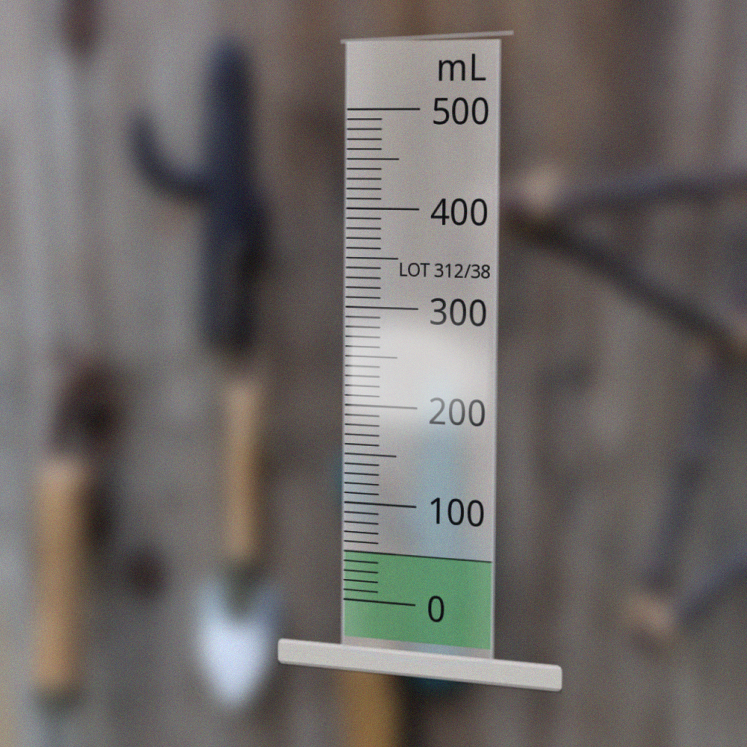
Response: 50
